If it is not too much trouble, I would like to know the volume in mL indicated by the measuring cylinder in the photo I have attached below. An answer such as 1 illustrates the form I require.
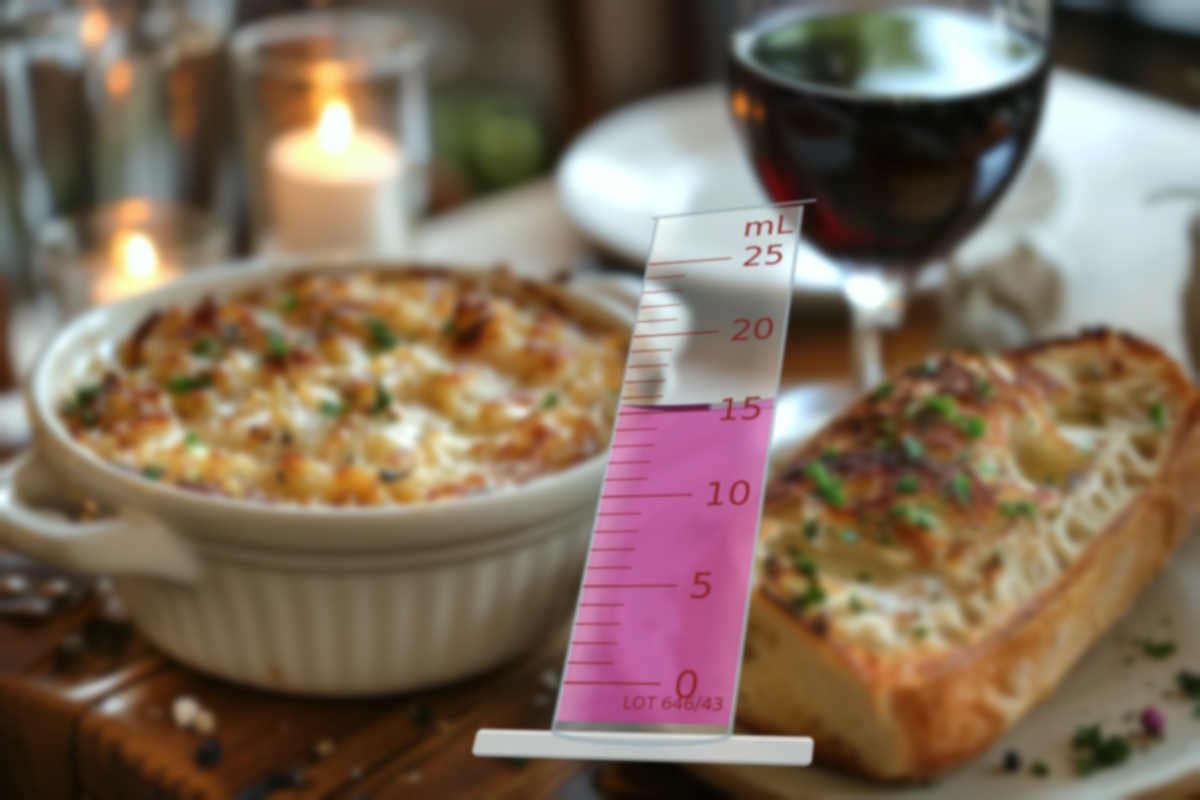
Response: 15
